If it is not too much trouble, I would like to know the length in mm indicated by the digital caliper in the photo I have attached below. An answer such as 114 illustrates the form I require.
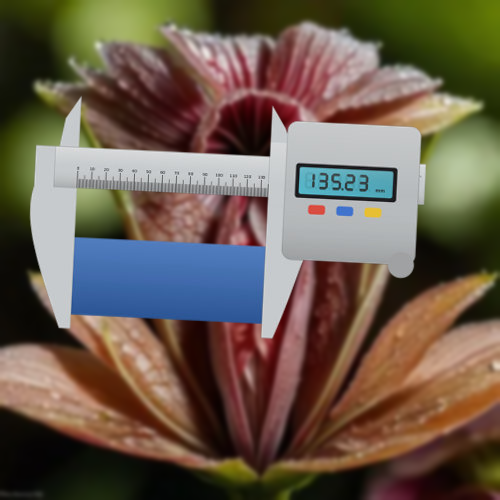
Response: 135.23
